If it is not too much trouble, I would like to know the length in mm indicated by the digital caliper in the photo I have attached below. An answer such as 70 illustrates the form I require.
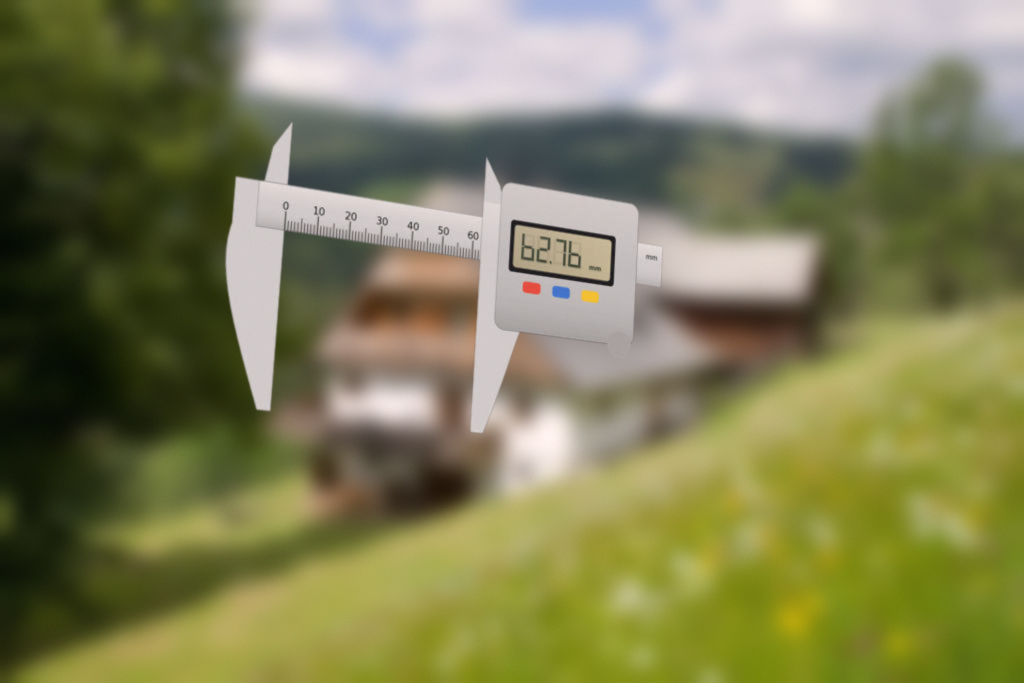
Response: 62.76
